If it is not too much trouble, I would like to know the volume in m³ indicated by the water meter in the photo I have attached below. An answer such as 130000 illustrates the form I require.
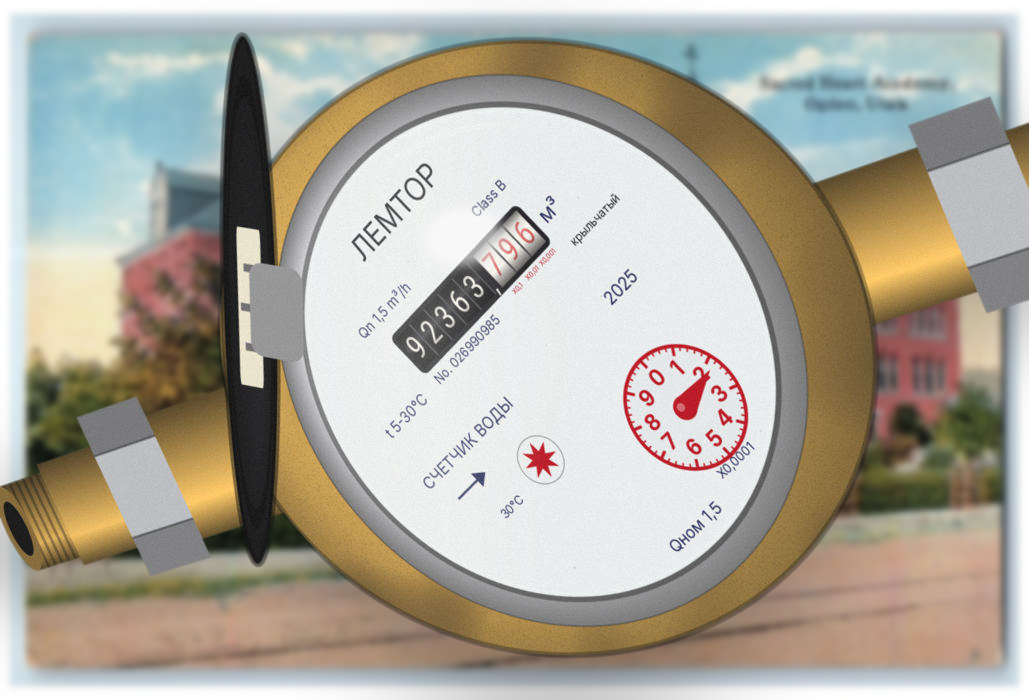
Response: 92363.7962
